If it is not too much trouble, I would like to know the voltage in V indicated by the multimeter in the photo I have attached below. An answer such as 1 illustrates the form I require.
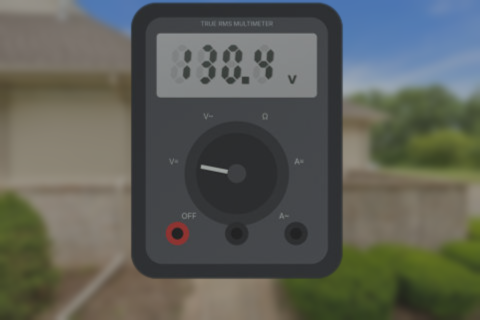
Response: 130.4
